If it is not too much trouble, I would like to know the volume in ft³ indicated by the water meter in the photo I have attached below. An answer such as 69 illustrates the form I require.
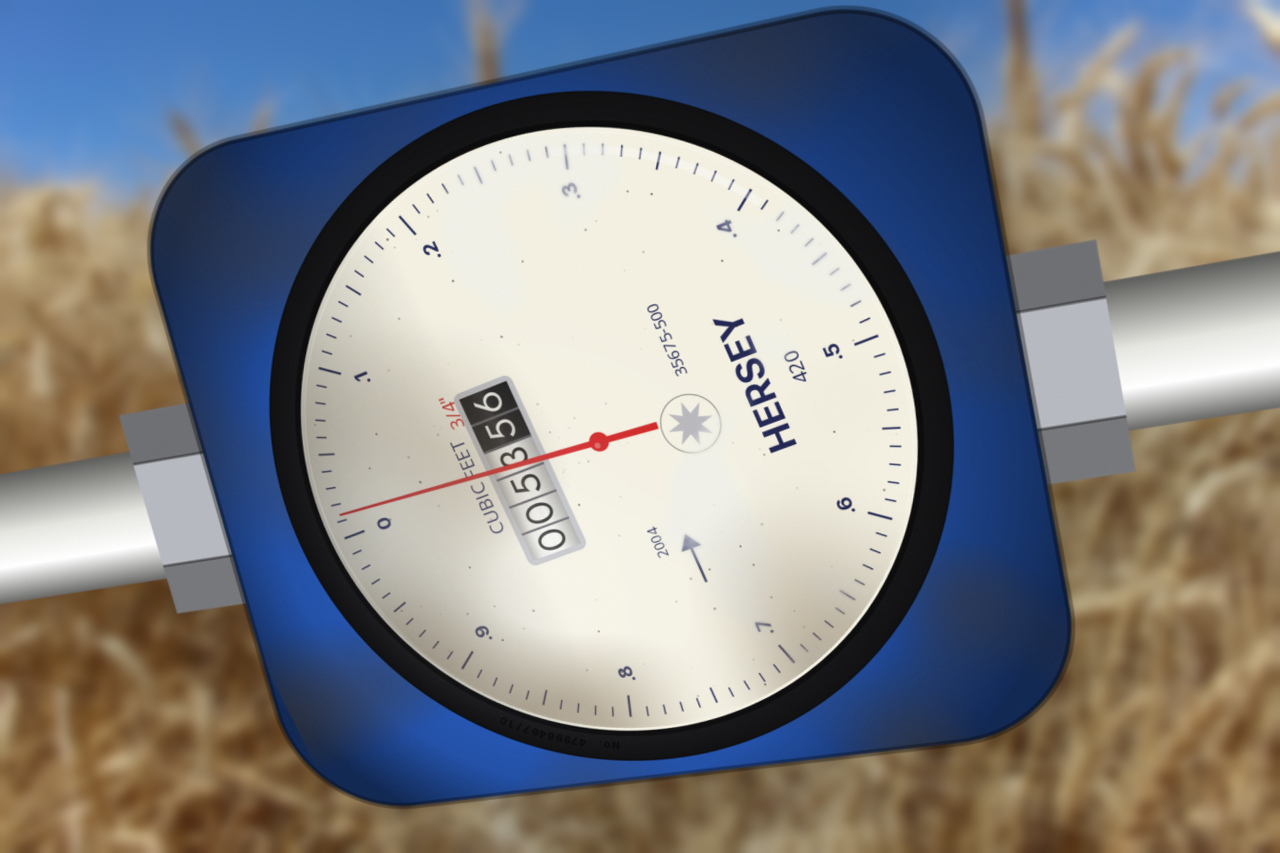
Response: 5356.01
